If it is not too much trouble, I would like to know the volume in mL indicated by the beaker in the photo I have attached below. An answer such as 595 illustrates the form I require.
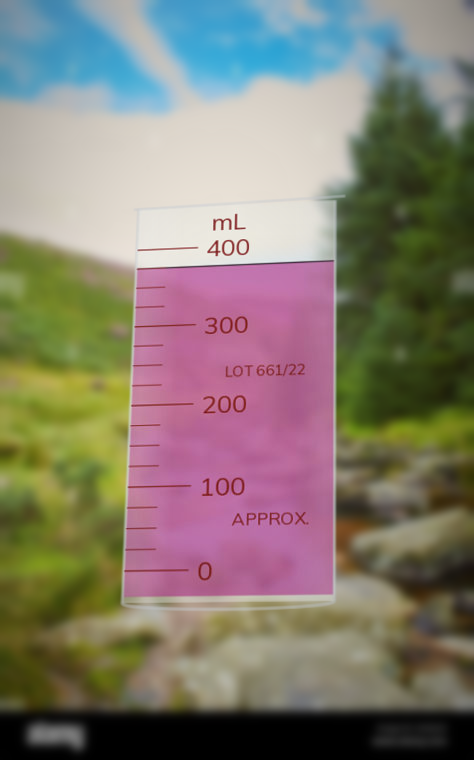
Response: 375
